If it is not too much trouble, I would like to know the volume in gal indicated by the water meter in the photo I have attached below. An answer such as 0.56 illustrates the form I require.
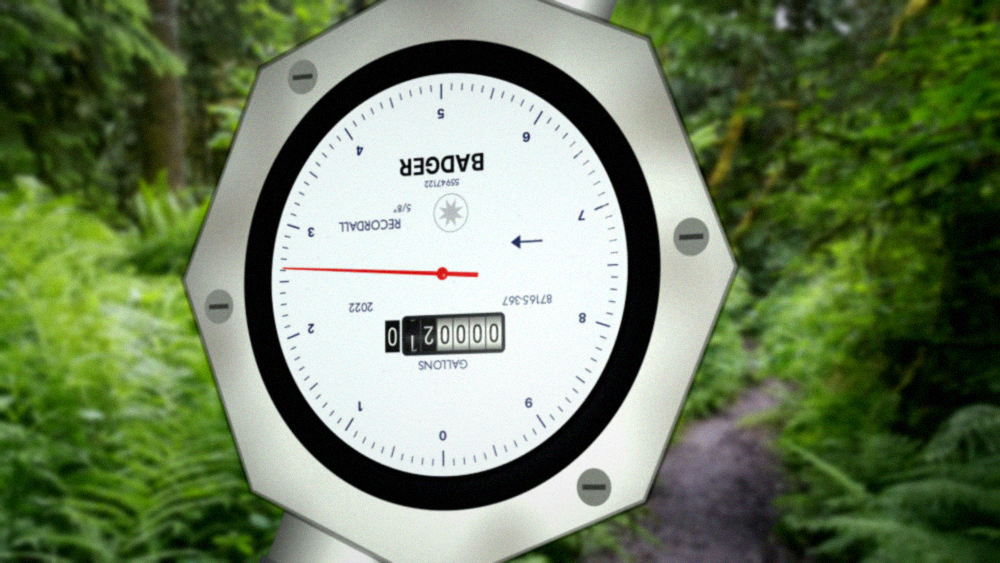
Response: 212.6
